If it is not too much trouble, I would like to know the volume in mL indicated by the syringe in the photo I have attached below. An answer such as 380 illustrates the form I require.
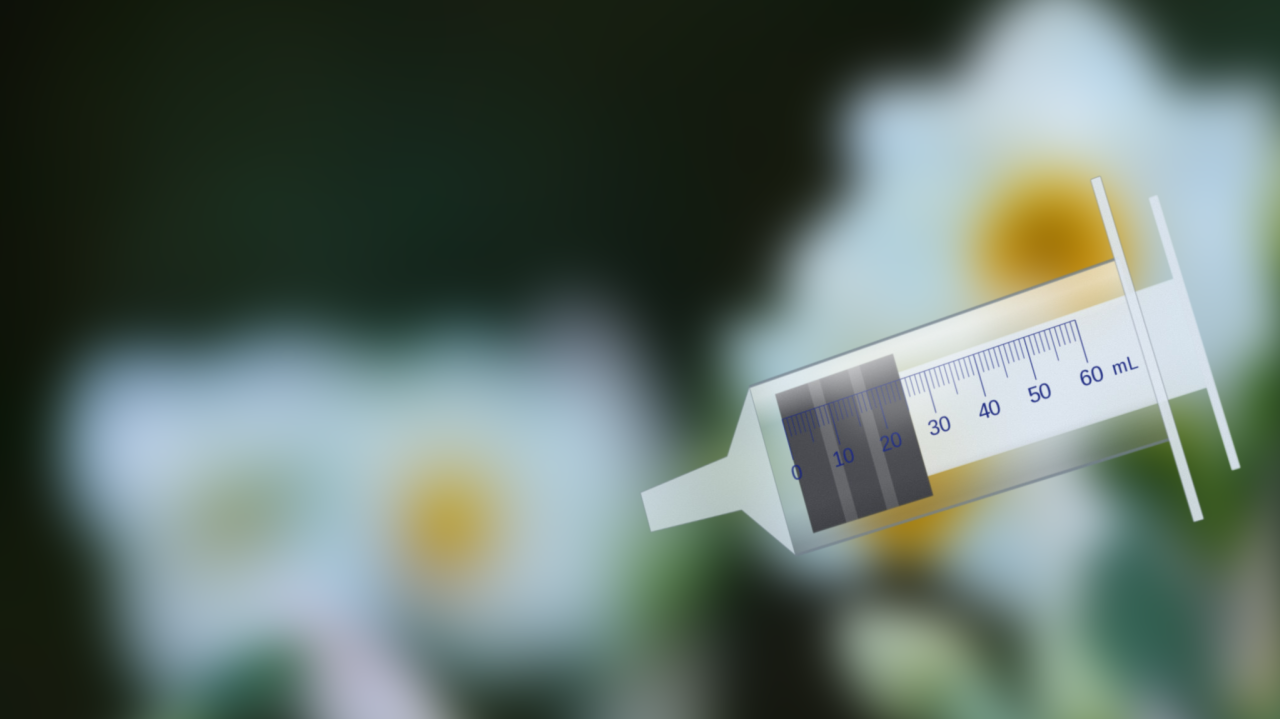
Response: 0
